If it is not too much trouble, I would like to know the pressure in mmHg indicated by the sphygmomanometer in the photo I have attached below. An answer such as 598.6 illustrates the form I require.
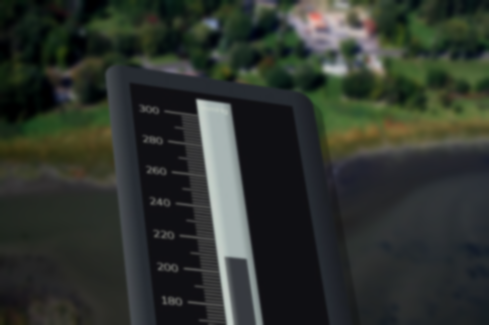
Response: 210
